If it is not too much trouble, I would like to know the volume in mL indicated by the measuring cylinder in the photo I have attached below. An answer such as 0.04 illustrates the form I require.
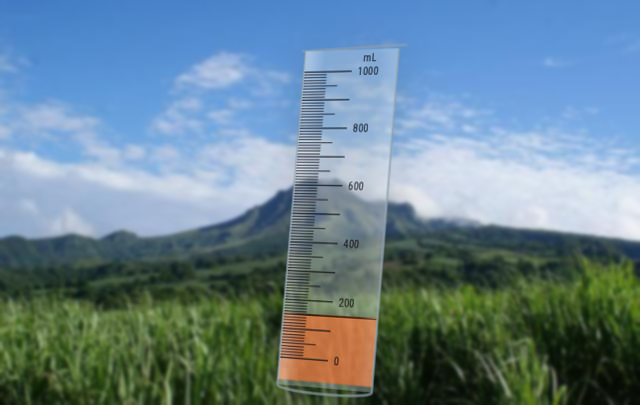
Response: 150
